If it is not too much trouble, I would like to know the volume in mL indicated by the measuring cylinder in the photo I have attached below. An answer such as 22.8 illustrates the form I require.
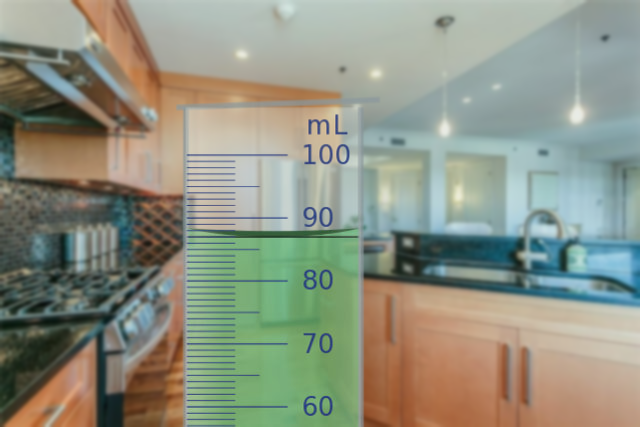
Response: 87
